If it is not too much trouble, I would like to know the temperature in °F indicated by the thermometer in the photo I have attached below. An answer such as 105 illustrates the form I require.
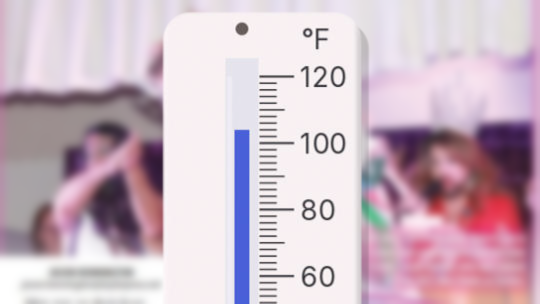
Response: 104
